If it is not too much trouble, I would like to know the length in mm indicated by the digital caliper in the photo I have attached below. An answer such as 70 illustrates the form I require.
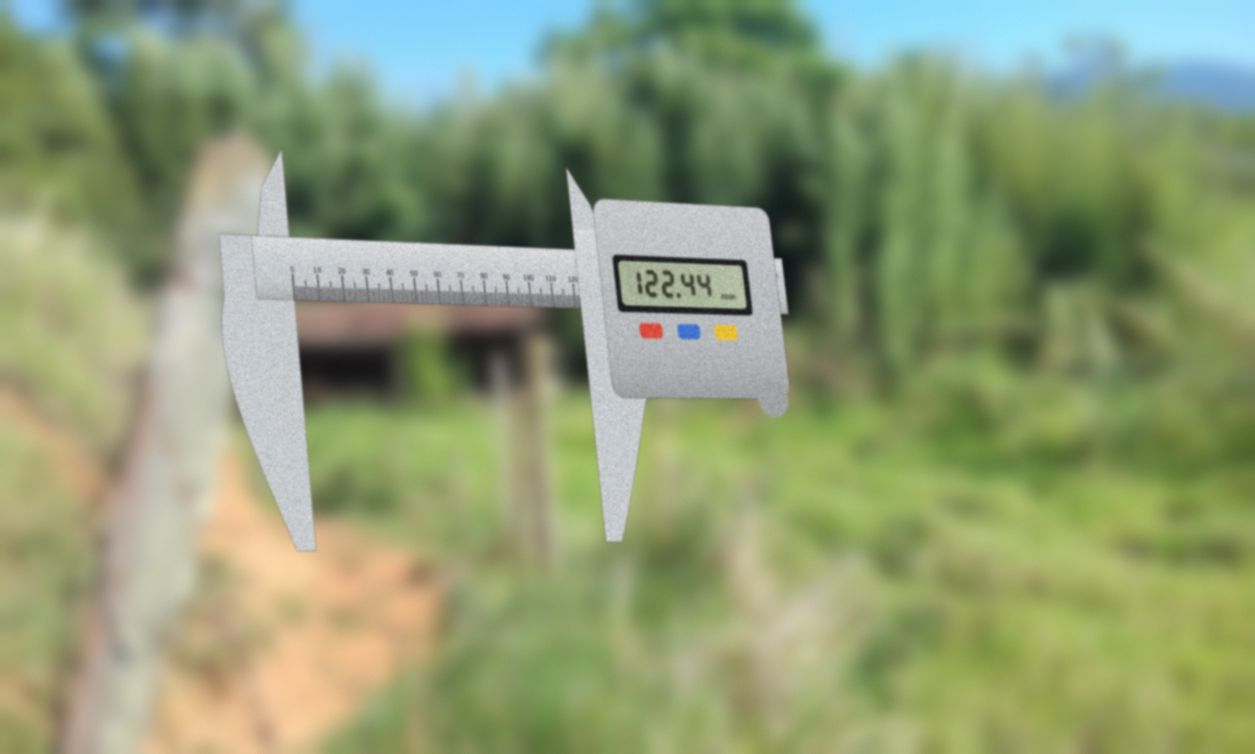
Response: 122.44
